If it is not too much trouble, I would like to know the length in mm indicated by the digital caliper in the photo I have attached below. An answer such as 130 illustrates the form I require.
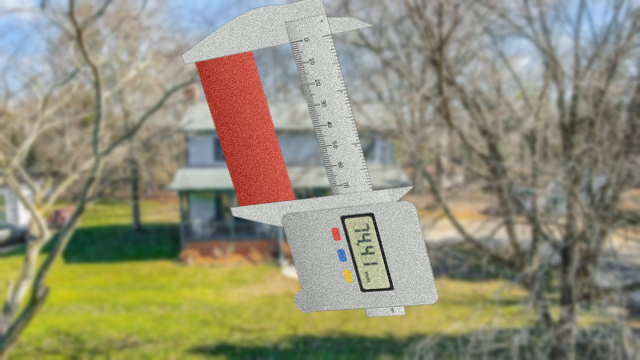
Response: 74.41
